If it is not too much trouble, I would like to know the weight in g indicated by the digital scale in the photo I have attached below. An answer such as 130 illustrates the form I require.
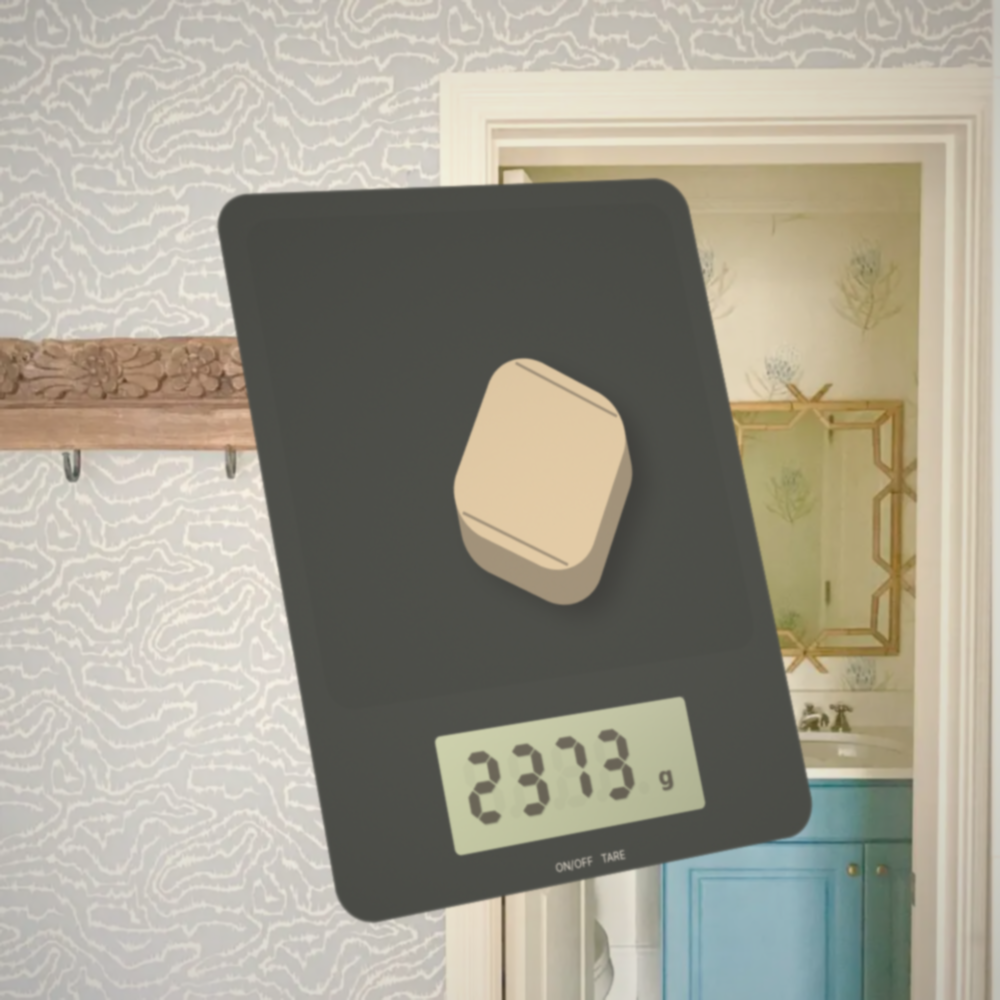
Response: 2373
